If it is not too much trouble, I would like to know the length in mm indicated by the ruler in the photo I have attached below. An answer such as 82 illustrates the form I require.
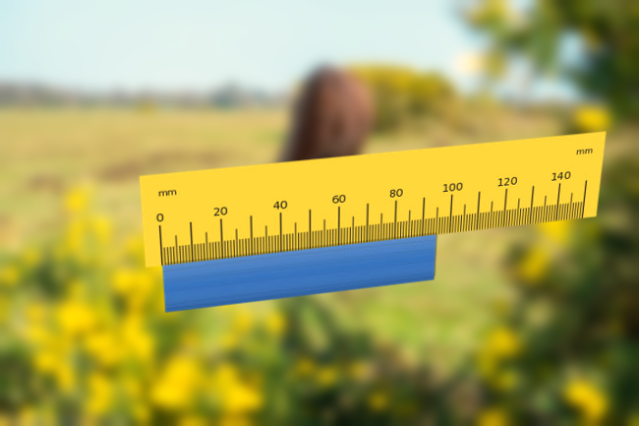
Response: 95
